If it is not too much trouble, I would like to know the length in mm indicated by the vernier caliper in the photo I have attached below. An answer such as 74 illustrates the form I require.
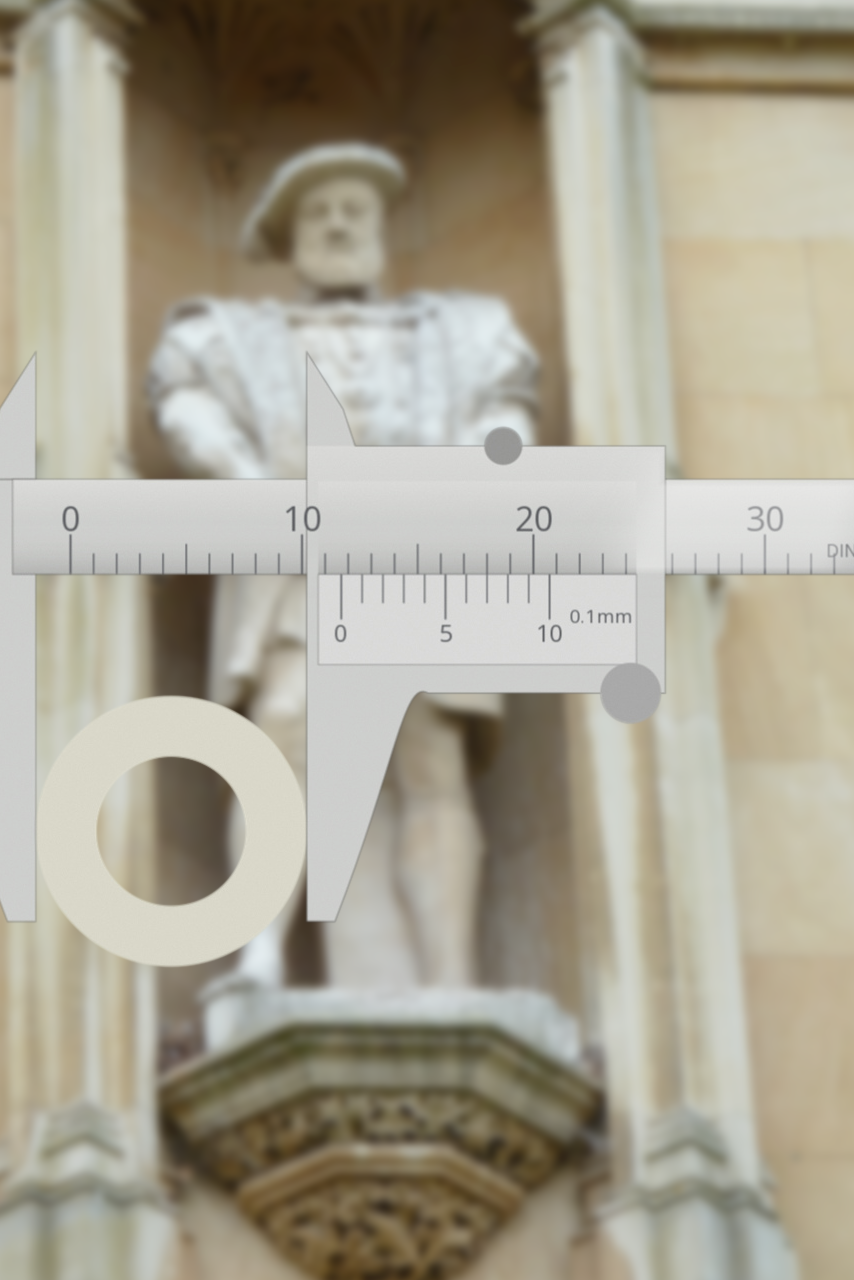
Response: 11.7
